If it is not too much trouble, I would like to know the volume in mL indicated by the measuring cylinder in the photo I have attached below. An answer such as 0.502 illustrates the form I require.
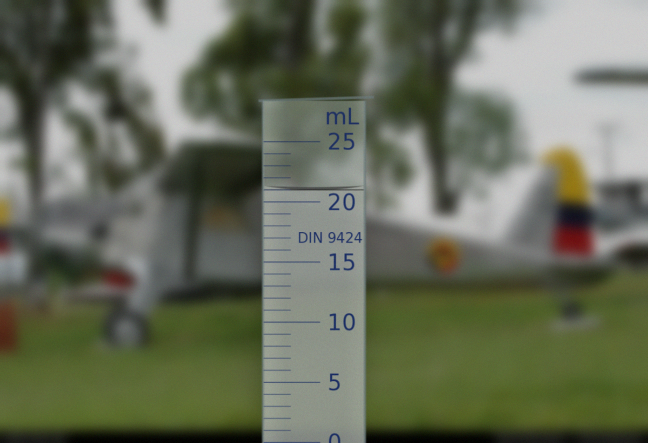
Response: 21
